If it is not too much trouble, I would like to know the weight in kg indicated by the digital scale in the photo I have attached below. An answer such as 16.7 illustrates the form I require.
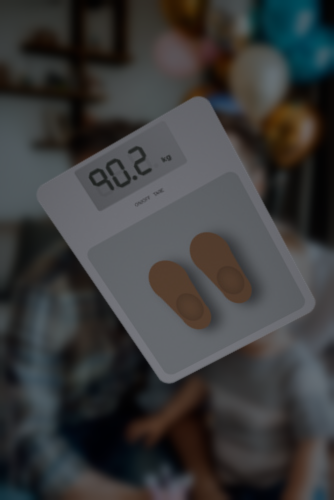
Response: 90.2
